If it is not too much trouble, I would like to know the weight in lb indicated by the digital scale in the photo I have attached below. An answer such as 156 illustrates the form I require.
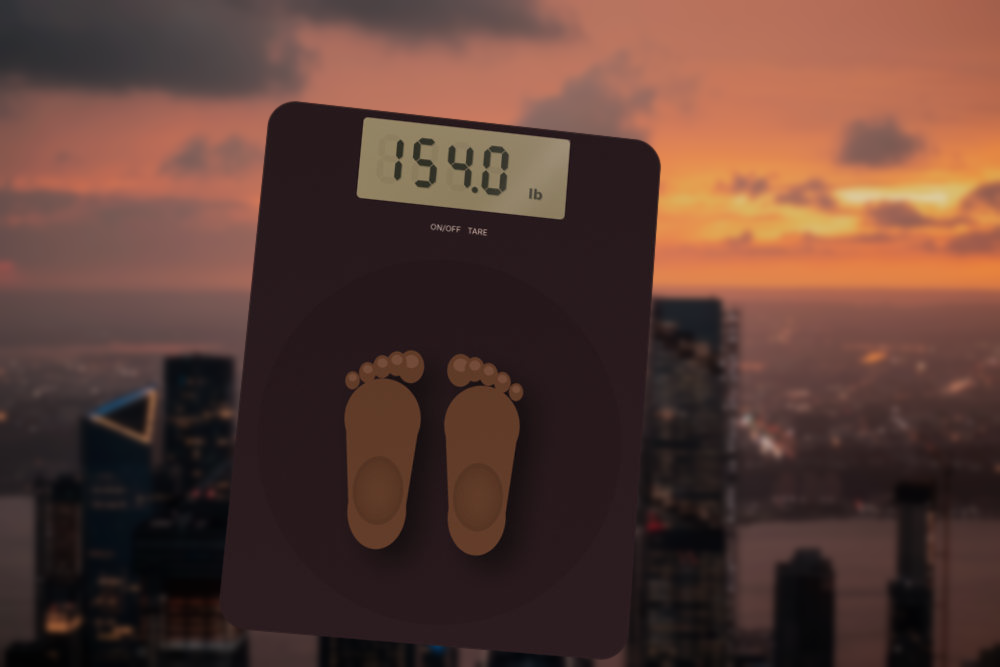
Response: 154.0
